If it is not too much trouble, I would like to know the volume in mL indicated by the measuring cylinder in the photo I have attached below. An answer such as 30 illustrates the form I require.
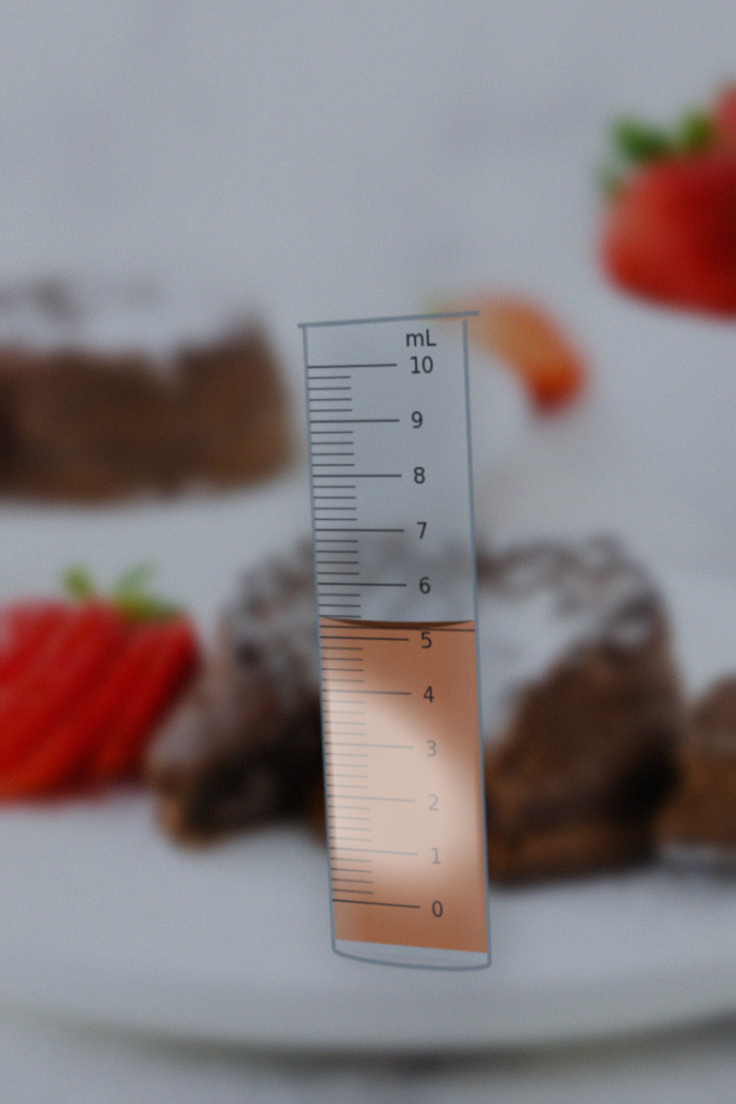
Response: 5.2
